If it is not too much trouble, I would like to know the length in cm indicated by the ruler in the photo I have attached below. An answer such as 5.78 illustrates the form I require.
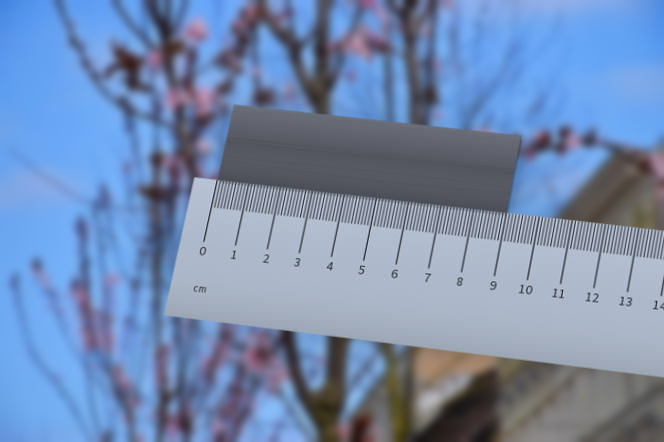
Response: 9
